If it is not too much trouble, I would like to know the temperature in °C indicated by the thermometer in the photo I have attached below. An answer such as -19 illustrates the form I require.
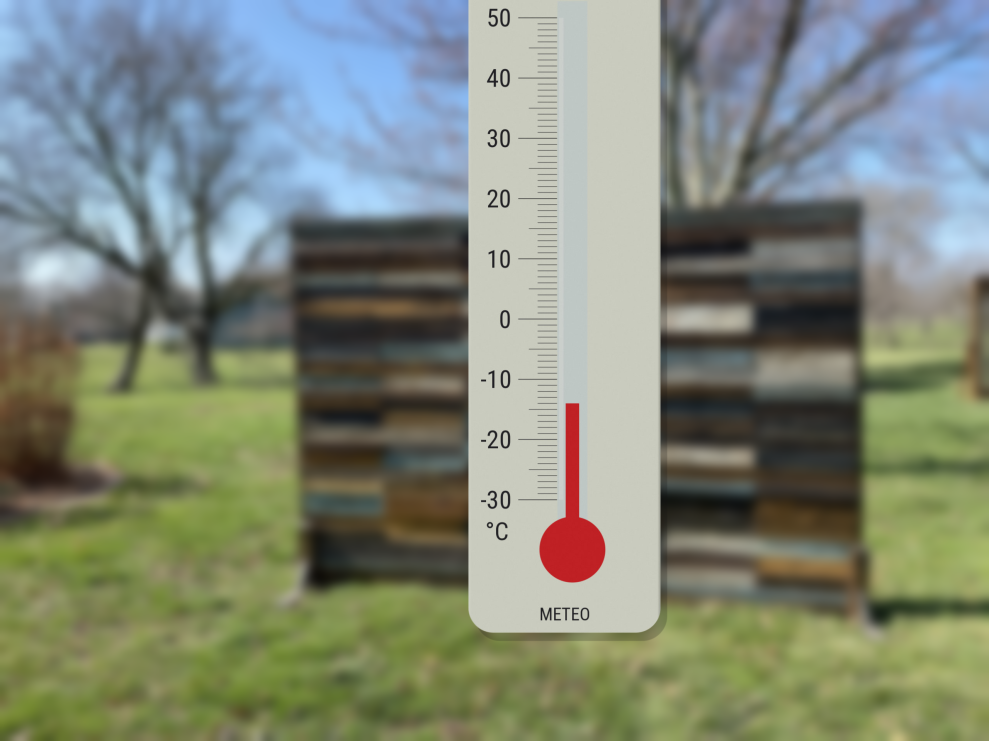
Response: -14
